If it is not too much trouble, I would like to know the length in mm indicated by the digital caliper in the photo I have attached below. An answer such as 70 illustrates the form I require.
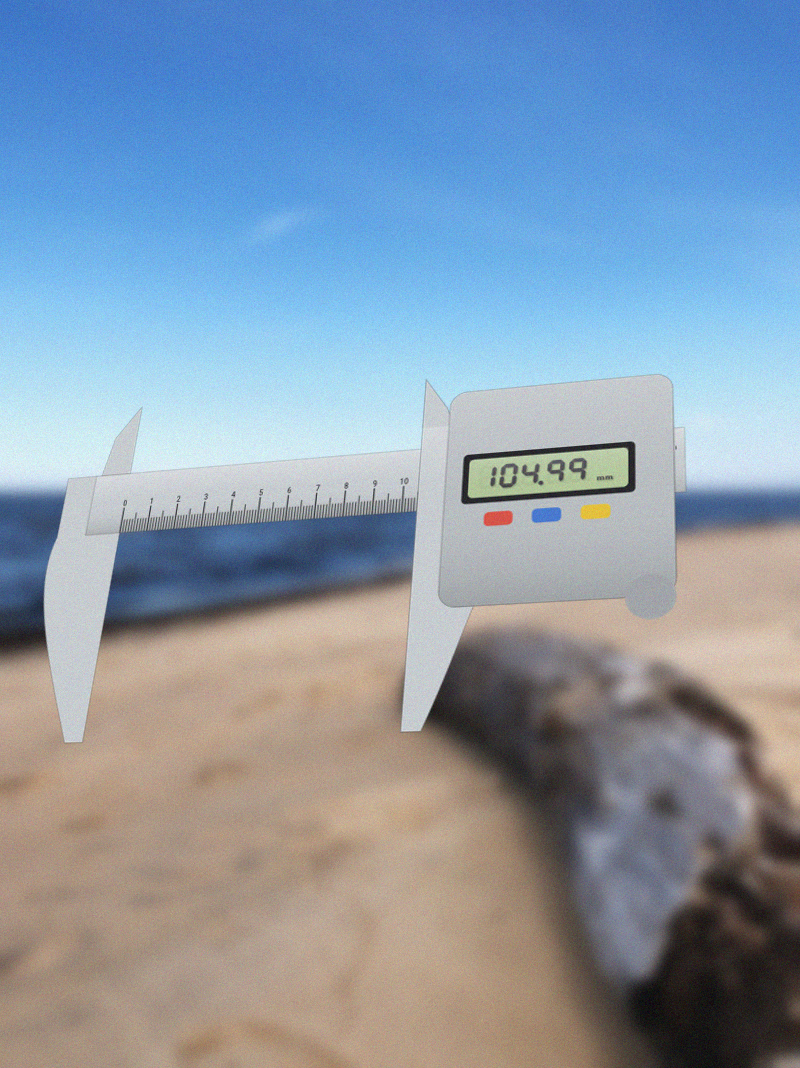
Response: 104.99
